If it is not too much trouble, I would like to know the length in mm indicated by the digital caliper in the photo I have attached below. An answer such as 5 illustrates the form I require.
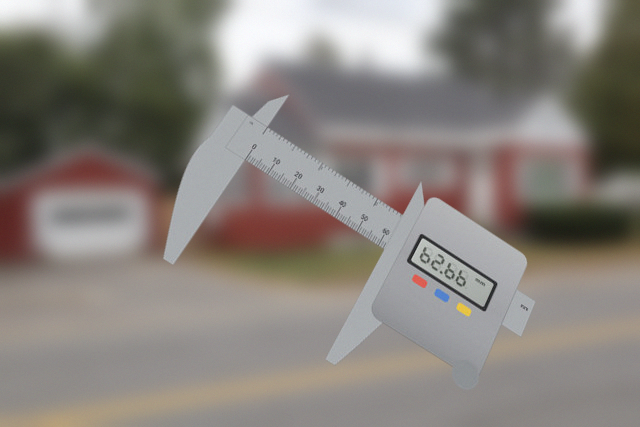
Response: 62.66
